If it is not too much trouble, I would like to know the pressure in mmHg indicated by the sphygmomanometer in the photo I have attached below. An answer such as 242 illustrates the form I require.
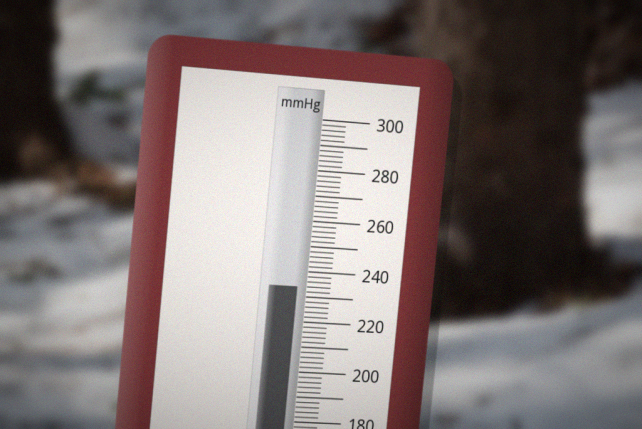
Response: 234
